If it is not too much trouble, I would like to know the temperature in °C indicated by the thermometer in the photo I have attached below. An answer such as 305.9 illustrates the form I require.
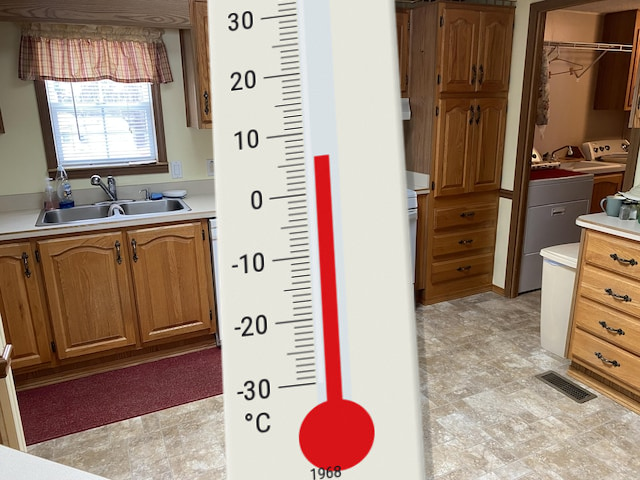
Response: 6
